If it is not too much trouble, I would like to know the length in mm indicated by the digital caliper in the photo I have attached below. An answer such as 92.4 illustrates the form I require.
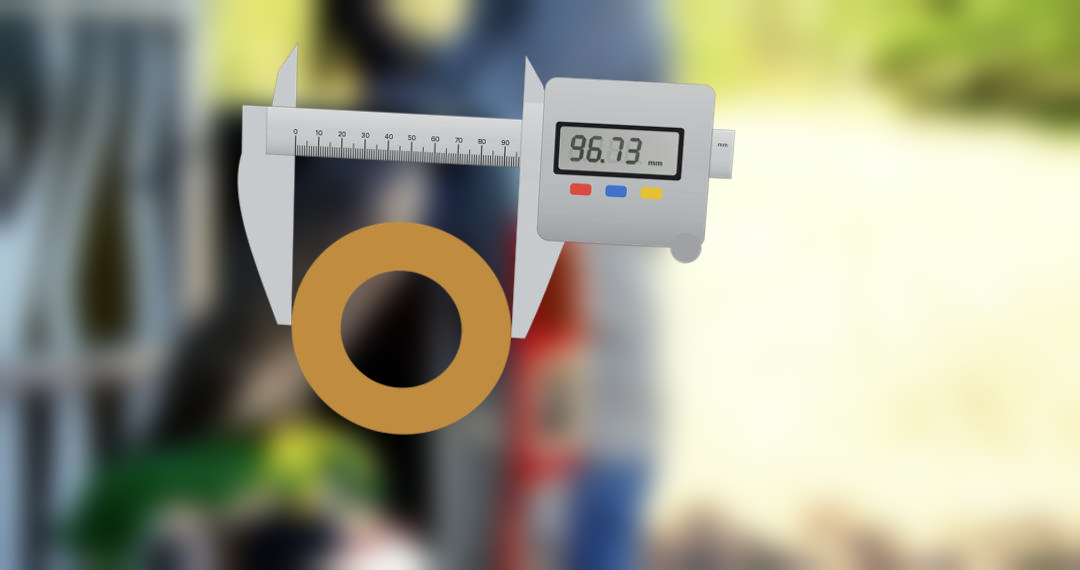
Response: 96.73
